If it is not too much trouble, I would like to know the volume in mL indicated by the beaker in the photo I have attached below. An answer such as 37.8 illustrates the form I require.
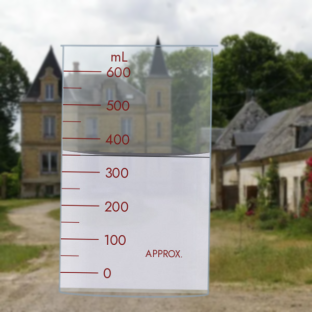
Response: 350
